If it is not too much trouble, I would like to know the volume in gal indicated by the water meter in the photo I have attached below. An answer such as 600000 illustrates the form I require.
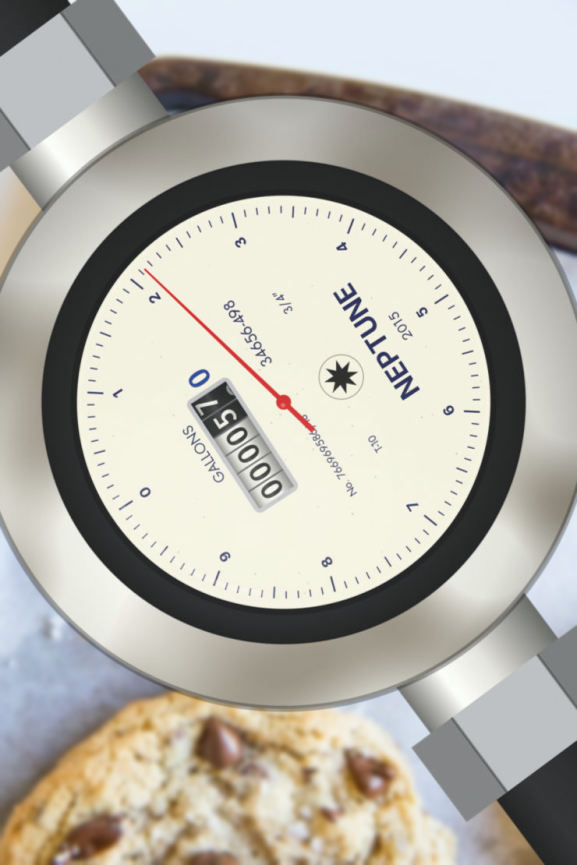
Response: 572.1
